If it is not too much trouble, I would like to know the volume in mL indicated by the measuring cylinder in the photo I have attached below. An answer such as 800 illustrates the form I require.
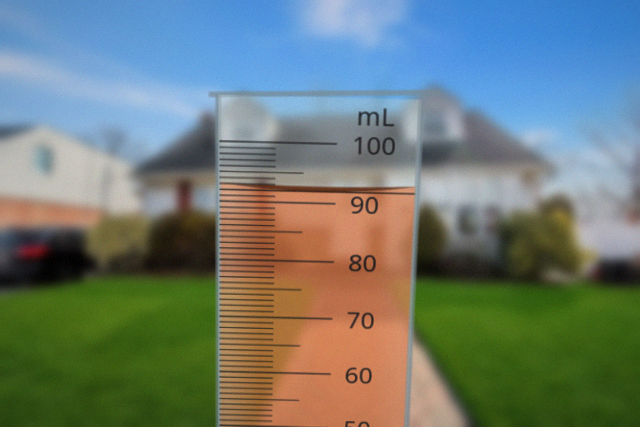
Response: 92
